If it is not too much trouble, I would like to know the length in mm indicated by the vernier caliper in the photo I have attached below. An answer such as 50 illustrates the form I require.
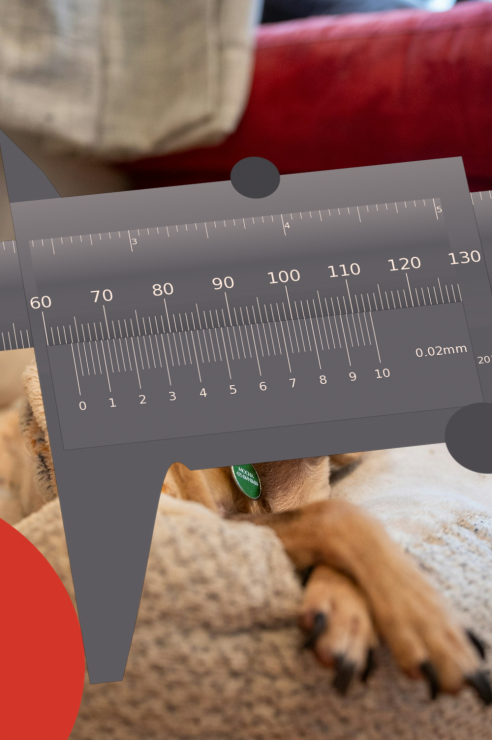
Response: 63.8
